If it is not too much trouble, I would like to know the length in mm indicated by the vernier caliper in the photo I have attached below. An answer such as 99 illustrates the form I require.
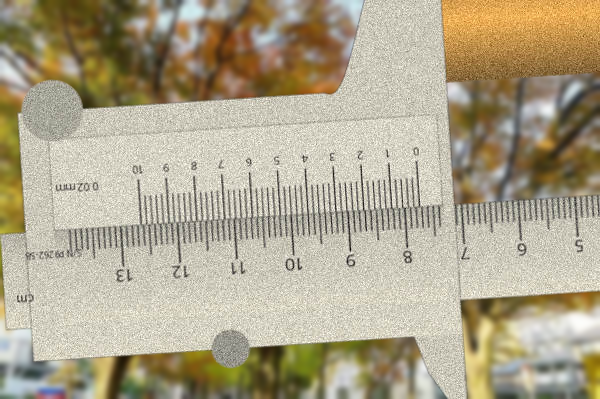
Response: 77.4
